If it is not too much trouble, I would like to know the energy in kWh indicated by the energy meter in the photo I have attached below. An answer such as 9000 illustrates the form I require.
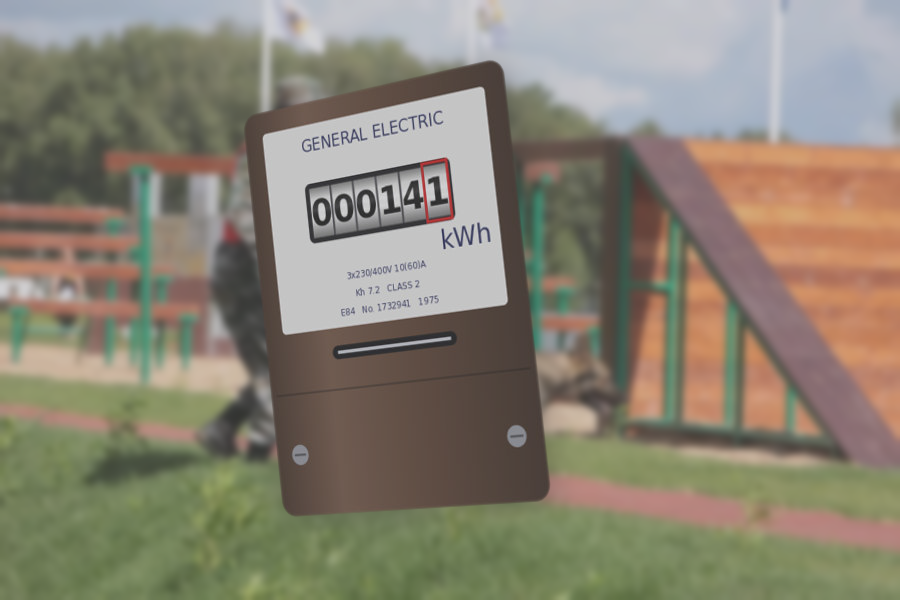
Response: 14.1
